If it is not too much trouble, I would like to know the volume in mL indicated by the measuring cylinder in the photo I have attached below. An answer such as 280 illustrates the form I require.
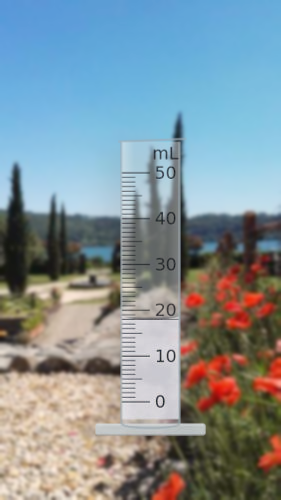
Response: 18
